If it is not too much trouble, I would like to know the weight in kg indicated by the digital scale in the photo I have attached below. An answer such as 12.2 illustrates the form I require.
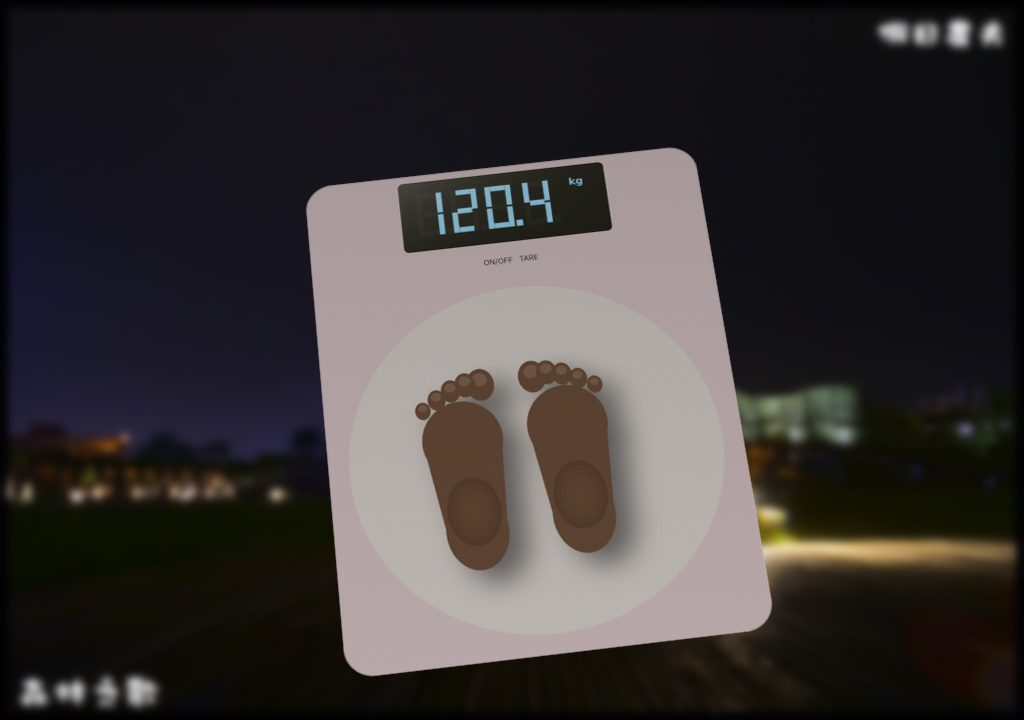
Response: 120.4
